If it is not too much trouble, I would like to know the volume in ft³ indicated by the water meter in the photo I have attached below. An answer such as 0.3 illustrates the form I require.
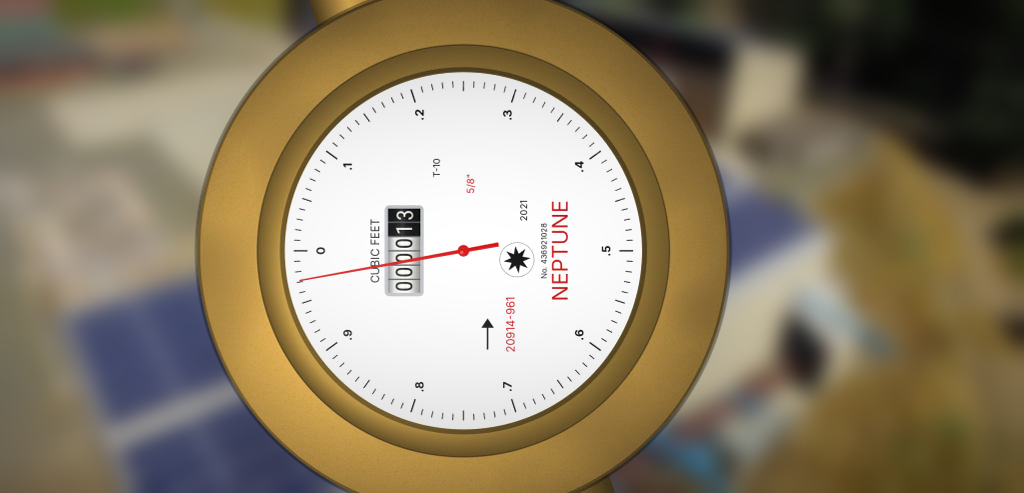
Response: 12.97
